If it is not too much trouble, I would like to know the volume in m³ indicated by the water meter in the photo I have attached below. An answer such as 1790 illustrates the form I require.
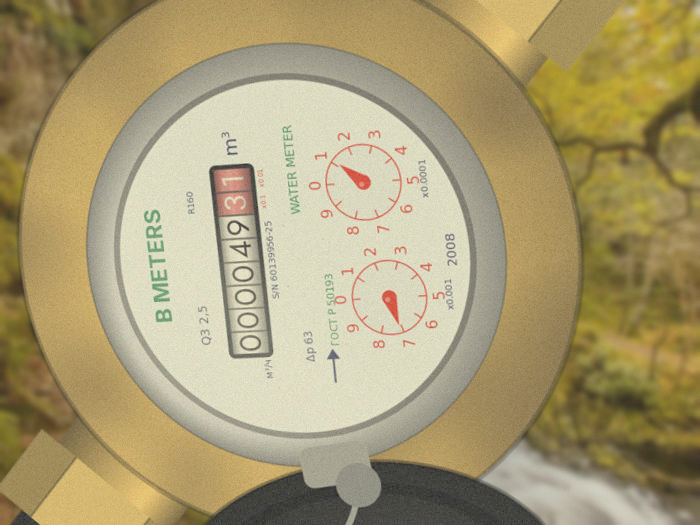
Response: 49.3171
